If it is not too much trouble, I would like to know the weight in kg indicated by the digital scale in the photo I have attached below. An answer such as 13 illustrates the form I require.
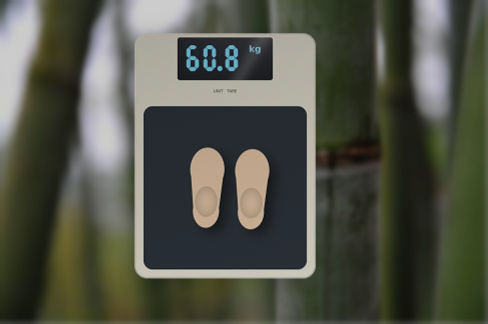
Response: 60.8
